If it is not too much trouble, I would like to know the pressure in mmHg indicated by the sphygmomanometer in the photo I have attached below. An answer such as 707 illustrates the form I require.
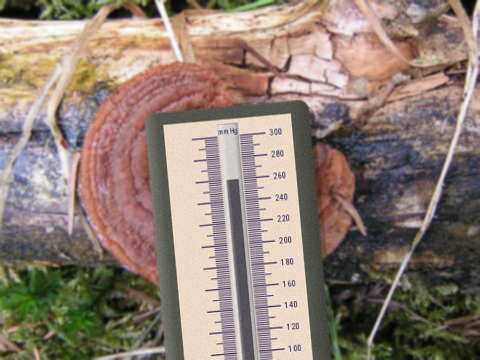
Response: 260
